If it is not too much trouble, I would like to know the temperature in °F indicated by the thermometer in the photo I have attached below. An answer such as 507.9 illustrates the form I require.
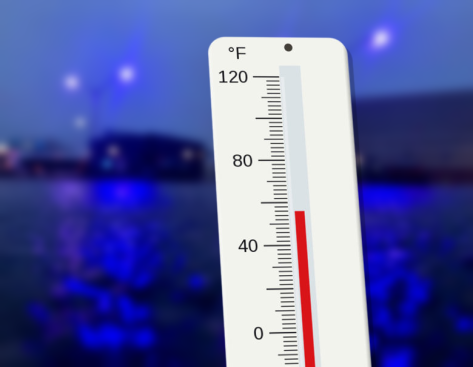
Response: 56
